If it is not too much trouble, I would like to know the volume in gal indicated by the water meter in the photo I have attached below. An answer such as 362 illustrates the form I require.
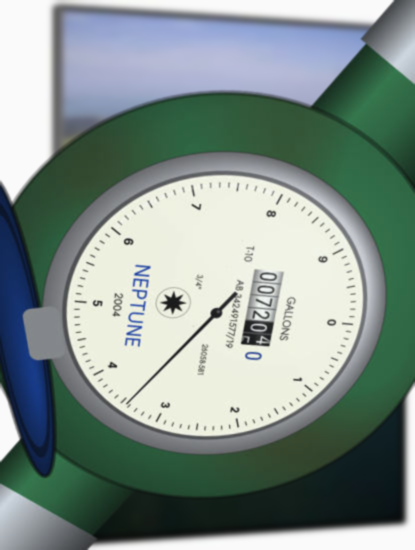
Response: 72043.4
